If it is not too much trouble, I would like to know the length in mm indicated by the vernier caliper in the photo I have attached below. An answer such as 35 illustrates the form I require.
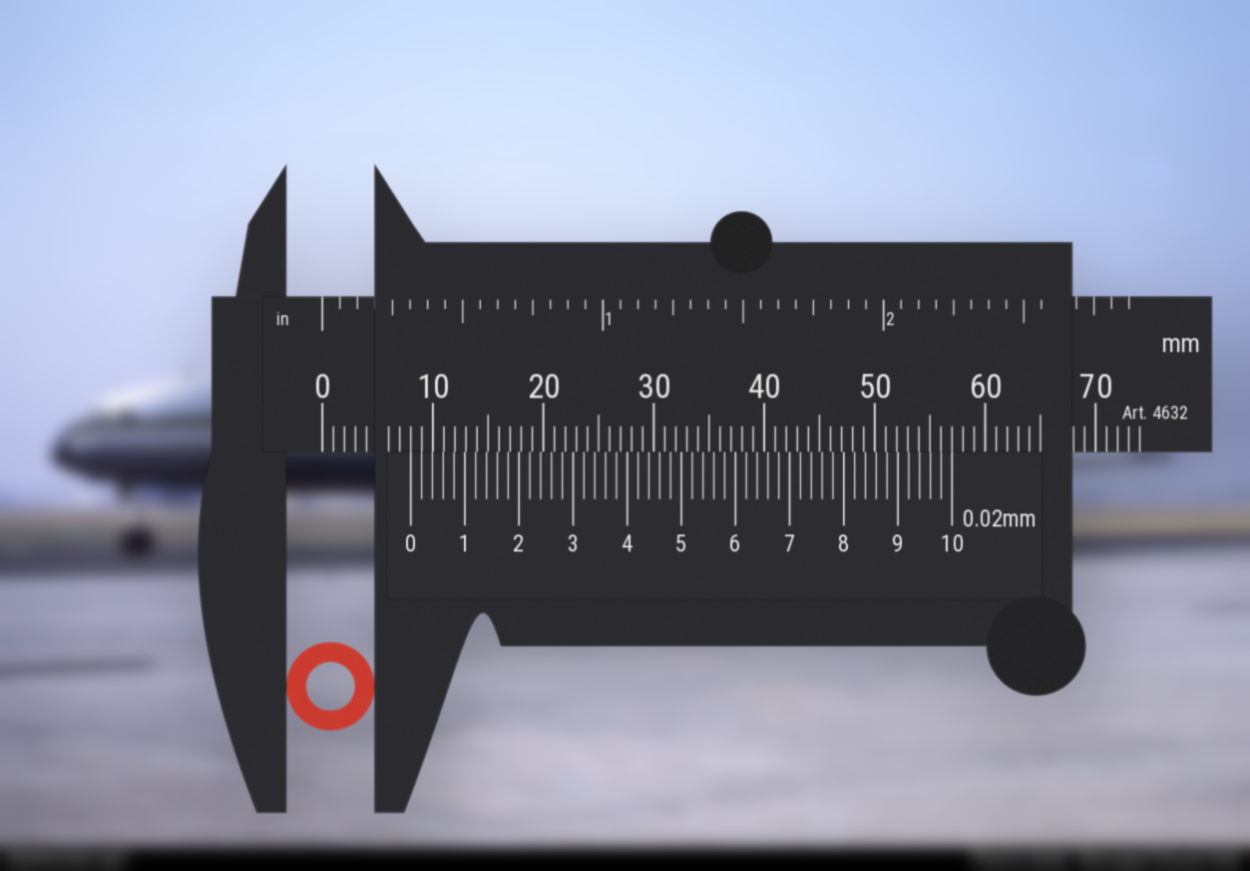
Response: 8.0
